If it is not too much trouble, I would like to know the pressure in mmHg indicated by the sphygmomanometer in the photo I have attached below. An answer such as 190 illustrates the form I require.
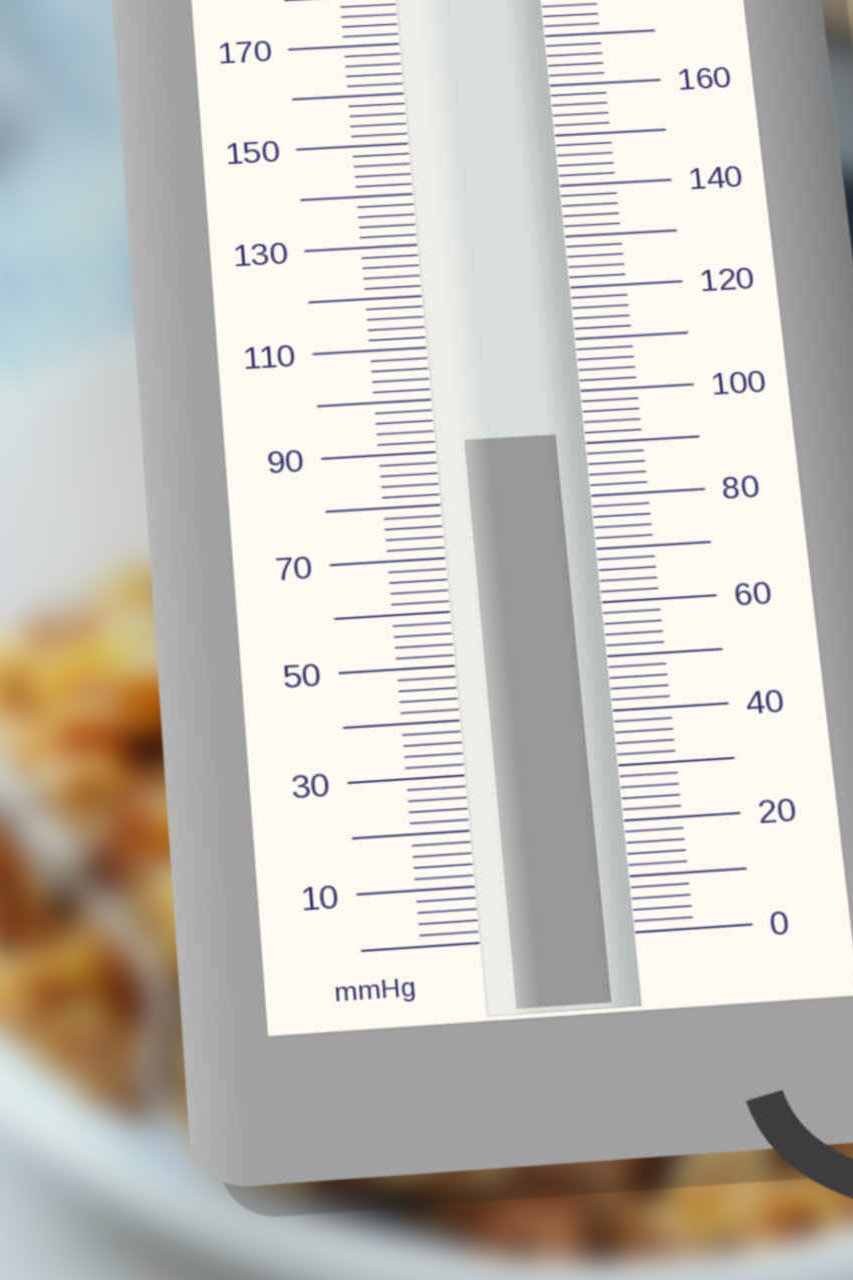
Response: 92
